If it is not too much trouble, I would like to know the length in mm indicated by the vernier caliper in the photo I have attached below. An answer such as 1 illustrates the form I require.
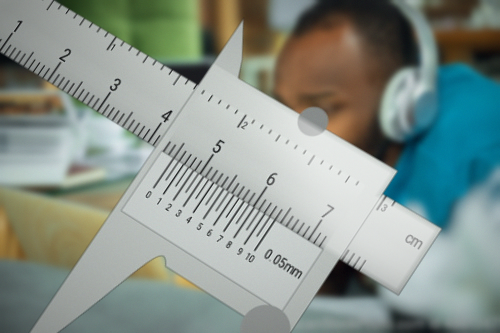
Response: 45.0
